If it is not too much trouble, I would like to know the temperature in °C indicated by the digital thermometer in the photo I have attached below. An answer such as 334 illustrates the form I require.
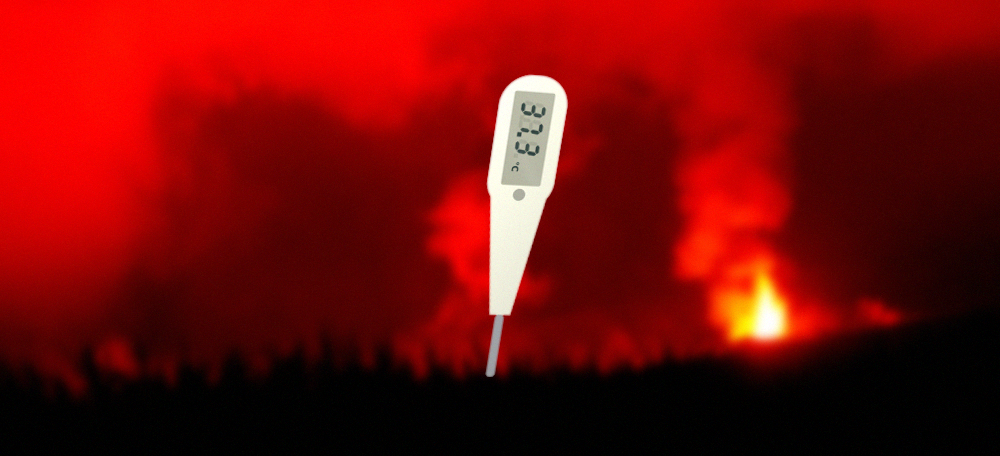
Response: 37.3
